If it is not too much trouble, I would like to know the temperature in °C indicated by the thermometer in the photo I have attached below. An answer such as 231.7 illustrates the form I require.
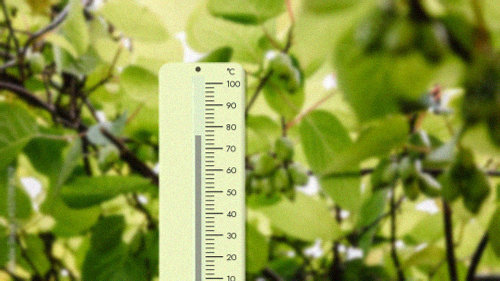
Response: 76
